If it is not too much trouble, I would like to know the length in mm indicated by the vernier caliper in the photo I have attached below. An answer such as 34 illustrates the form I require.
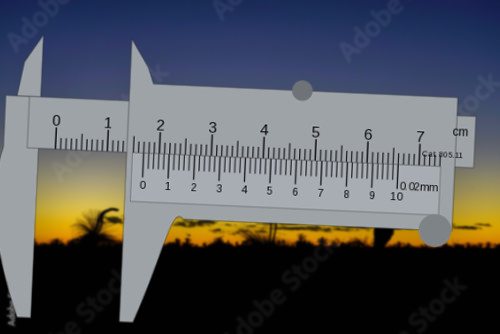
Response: 17.0
